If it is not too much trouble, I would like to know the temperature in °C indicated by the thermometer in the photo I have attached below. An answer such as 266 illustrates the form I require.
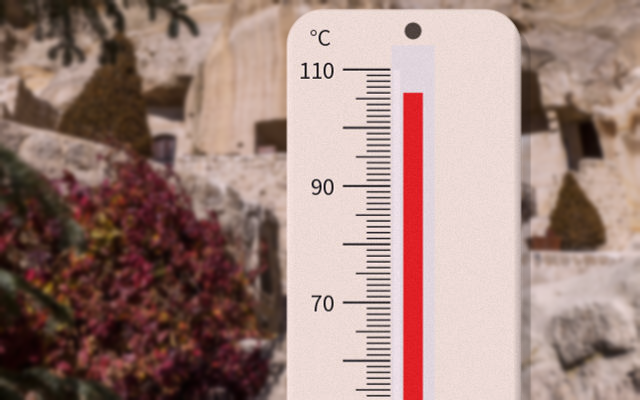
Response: 106
